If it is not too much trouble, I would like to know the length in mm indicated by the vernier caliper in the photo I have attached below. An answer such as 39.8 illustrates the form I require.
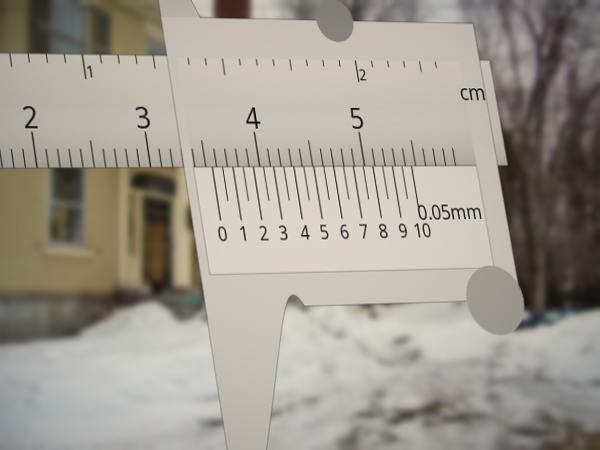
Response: 35.6
